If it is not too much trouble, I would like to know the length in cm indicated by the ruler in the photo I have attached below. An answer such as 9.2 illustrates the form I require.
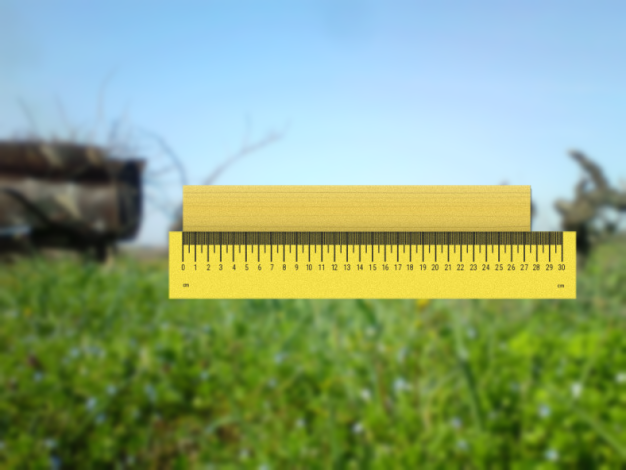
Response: 27.5
